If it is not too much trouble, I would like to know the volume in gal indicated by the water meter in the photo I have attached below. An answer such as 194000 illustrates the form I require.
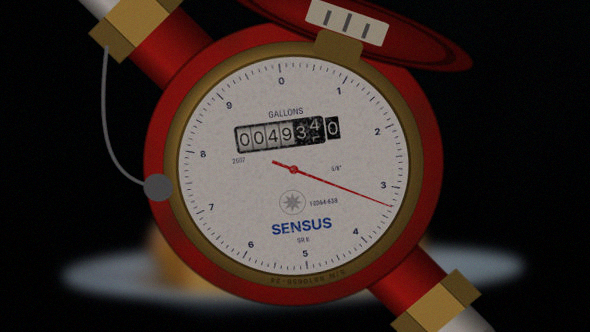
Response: 49343.3
